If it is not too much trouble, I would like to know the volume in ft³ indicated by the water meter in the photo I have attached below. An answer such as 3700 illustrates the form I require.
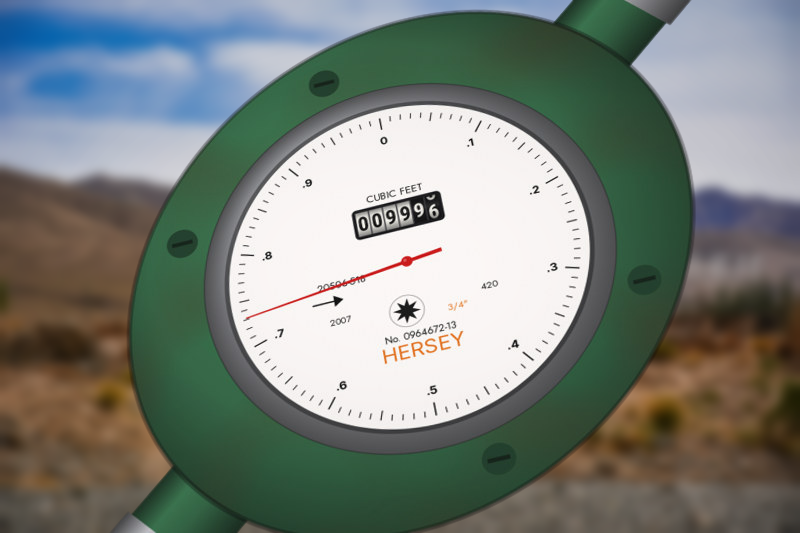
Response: 9995.73
